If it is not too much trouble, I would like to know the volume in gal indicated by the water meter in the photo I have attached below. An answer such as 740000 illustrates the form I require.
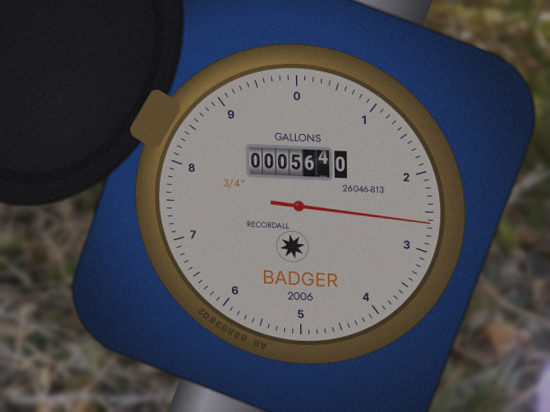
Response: 5642.6
